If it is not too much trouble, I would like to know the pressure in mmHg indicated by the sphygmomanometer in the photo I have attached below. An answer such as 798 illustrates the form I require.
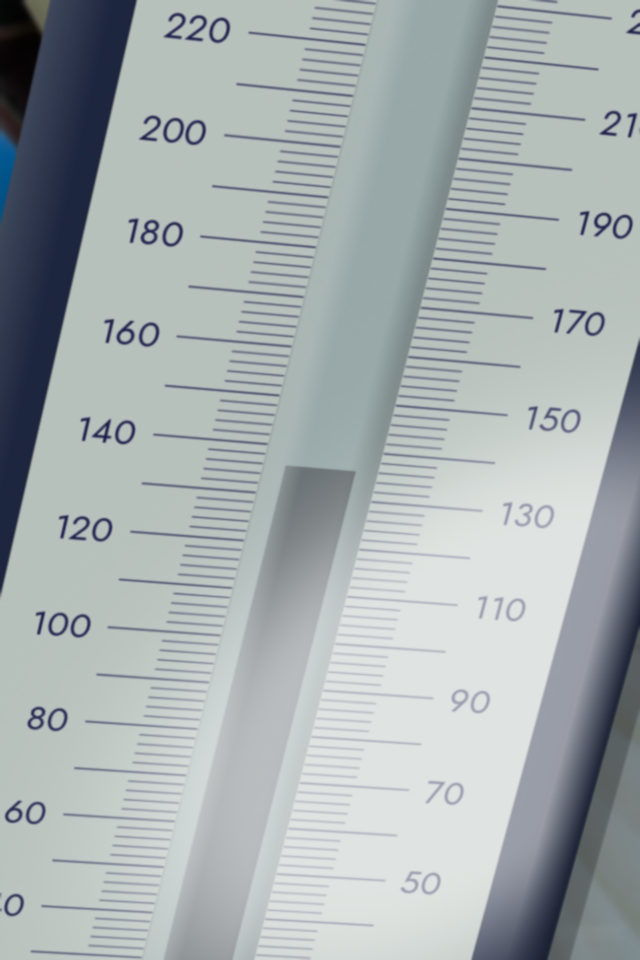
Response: 136
